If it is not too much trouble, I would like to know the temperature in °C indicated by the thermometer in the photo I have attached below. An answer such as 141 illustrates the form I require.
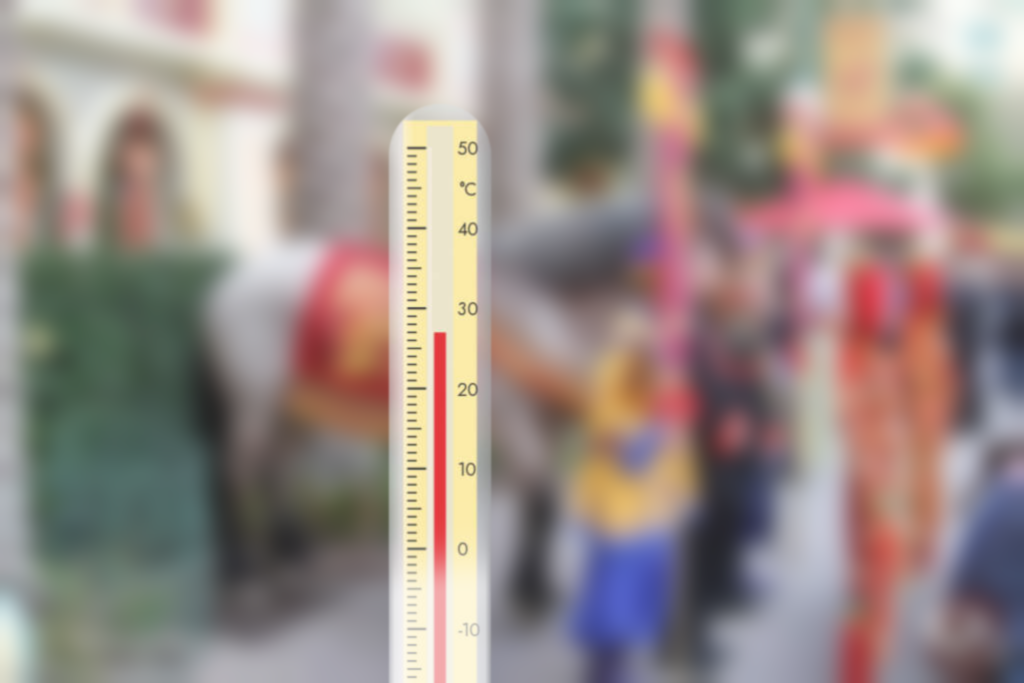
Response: 27
